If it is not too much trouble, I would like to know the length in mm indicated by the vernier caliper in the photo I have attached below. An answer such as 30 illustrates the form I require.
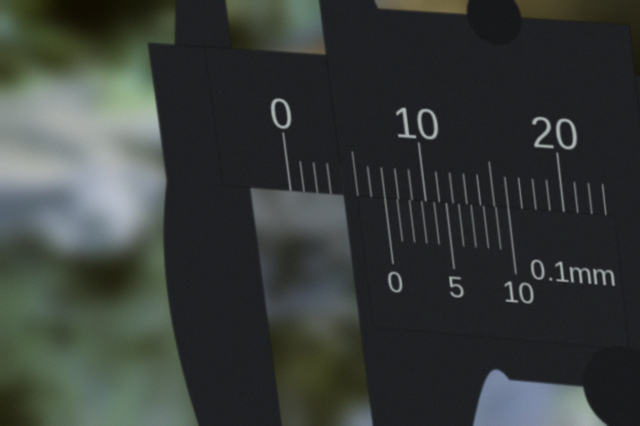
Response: 7.0
